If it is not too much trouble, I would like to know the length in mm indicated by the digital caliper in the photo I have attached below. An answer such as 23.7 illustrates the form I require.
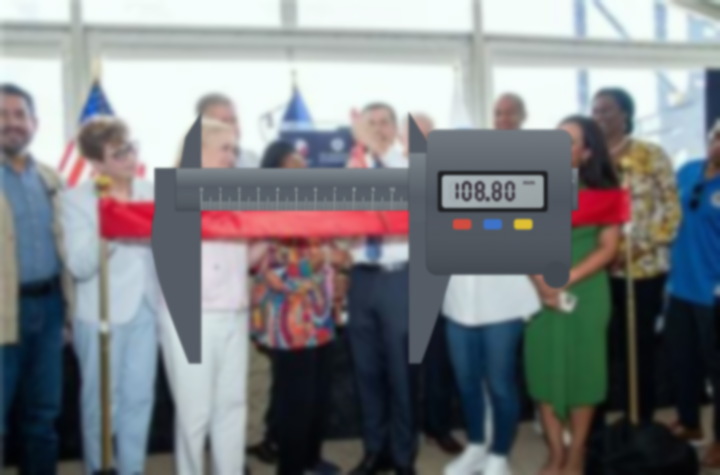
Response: 108.80
